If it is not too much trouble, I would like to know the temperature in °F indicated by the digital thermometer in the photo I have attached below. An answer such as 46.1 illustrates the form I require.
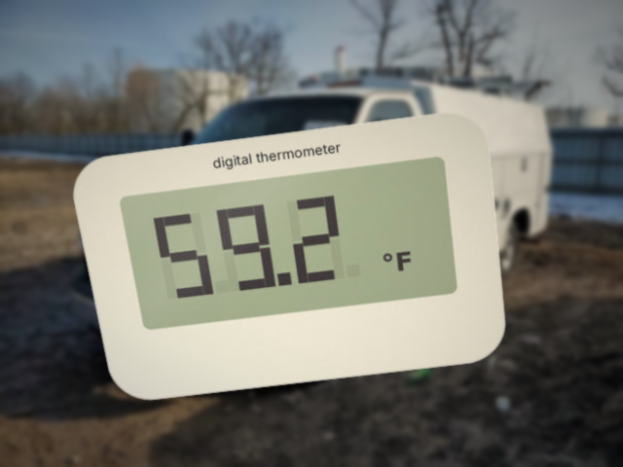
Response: 59.2
